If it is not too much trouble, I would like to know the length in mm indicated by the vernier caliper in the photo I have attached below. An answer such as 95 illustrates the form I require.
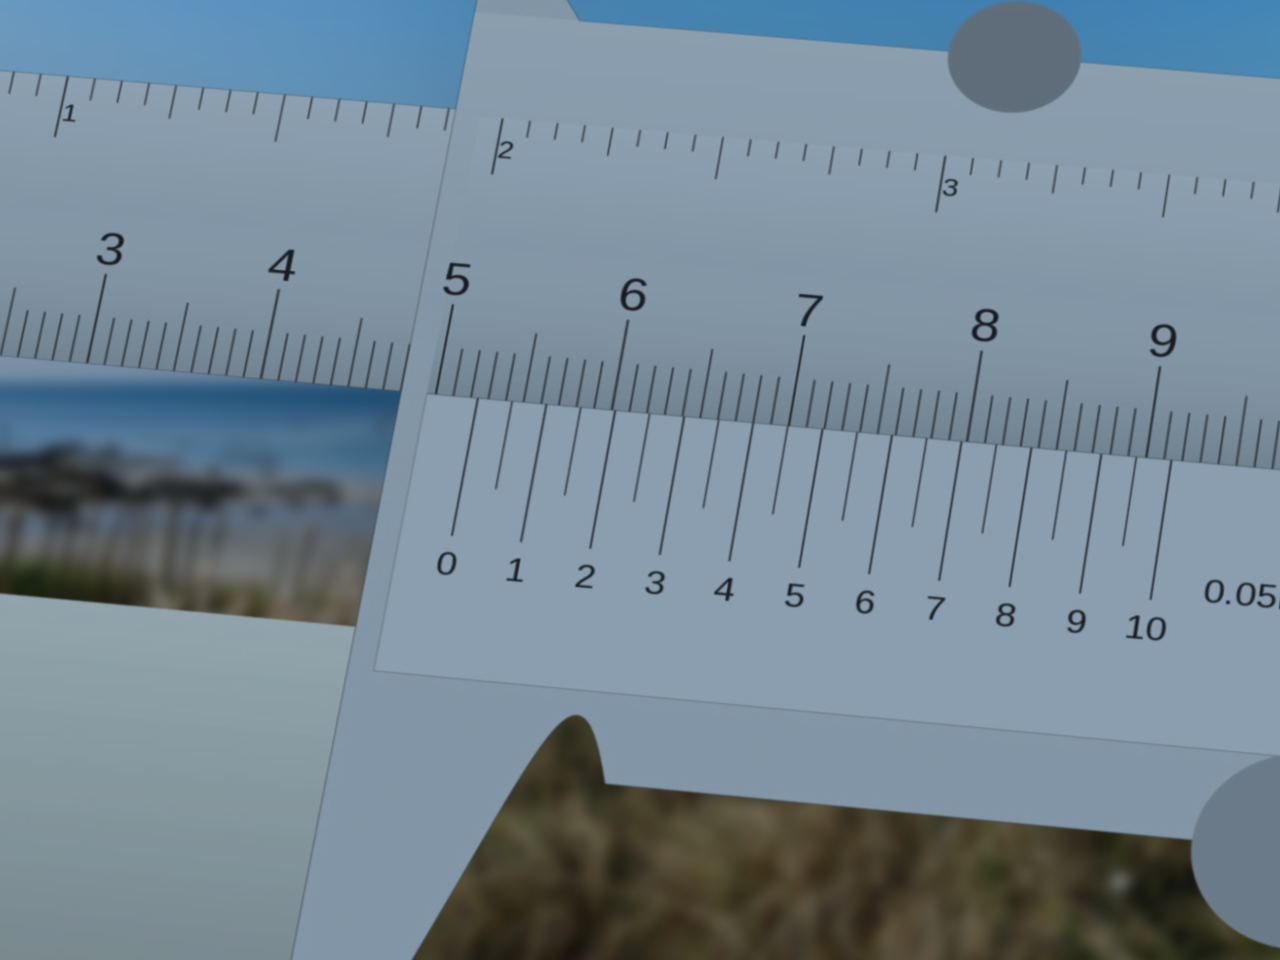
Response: 52.4
